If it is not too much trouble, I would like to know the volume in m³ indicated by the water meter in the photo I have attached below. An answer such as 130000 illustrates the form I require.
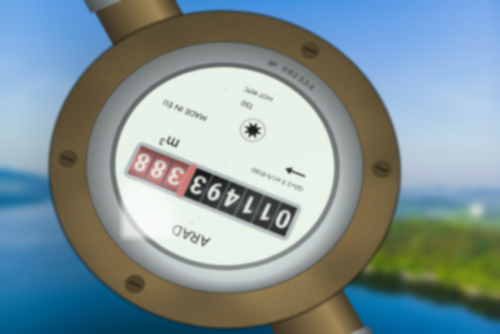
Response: 11493.388
